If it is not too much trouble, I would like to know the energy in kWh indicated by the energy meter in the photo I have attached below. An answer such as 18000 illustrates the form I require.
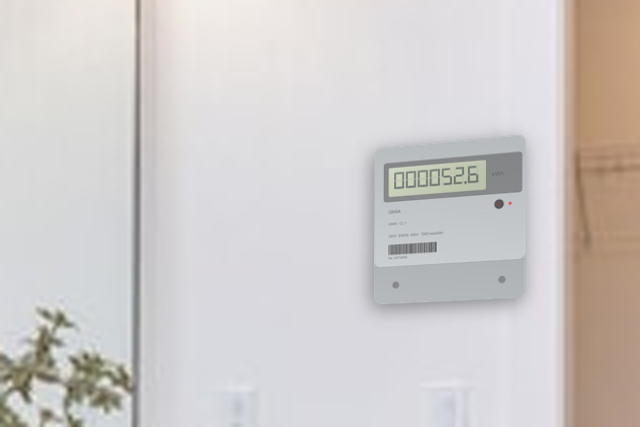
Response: 52.6
